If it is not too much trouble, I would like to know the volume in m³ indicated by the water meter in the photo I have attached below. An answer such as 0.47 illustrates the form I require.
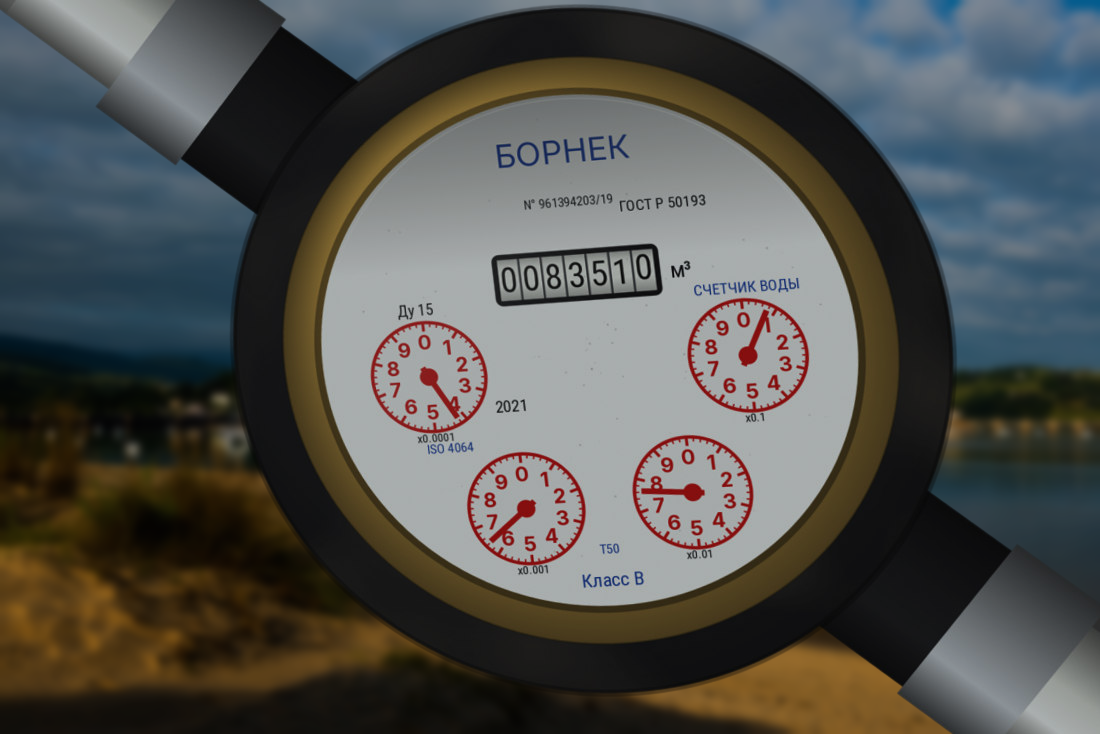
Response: 83510.0764
